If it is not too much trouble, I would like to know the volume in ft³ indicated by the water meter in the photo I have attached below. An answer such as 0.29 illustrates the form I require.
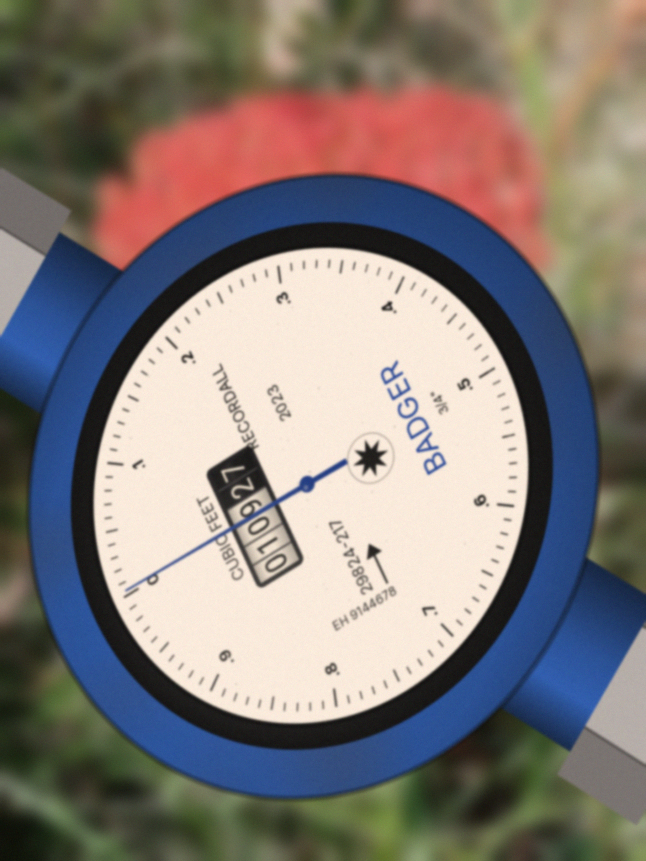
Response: 10927.00
